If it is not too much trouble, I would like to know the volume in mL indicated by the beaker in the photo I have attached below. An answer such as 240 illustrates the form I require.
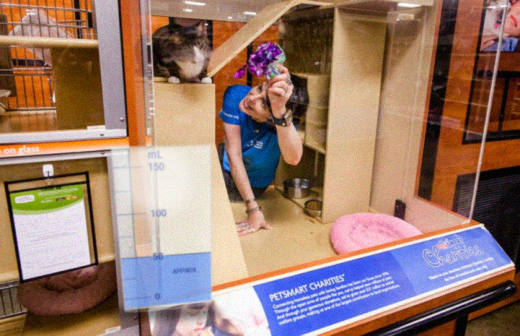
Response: 50
